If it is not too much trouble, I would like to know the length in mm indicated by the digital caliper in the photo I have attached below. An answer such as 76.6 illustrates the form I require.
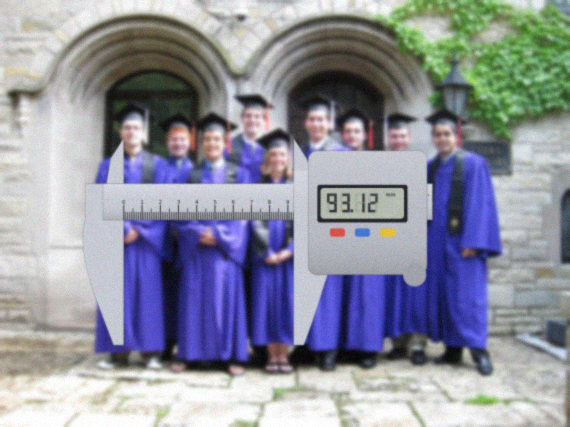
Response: 93.12
